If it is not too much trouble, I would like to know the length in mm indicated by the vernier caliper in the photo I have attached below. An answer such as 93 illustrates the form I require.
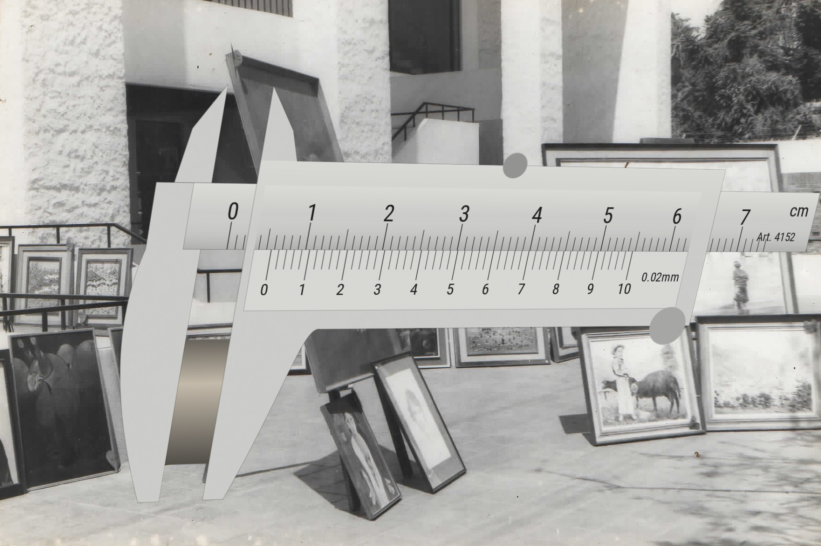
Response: 5.6
